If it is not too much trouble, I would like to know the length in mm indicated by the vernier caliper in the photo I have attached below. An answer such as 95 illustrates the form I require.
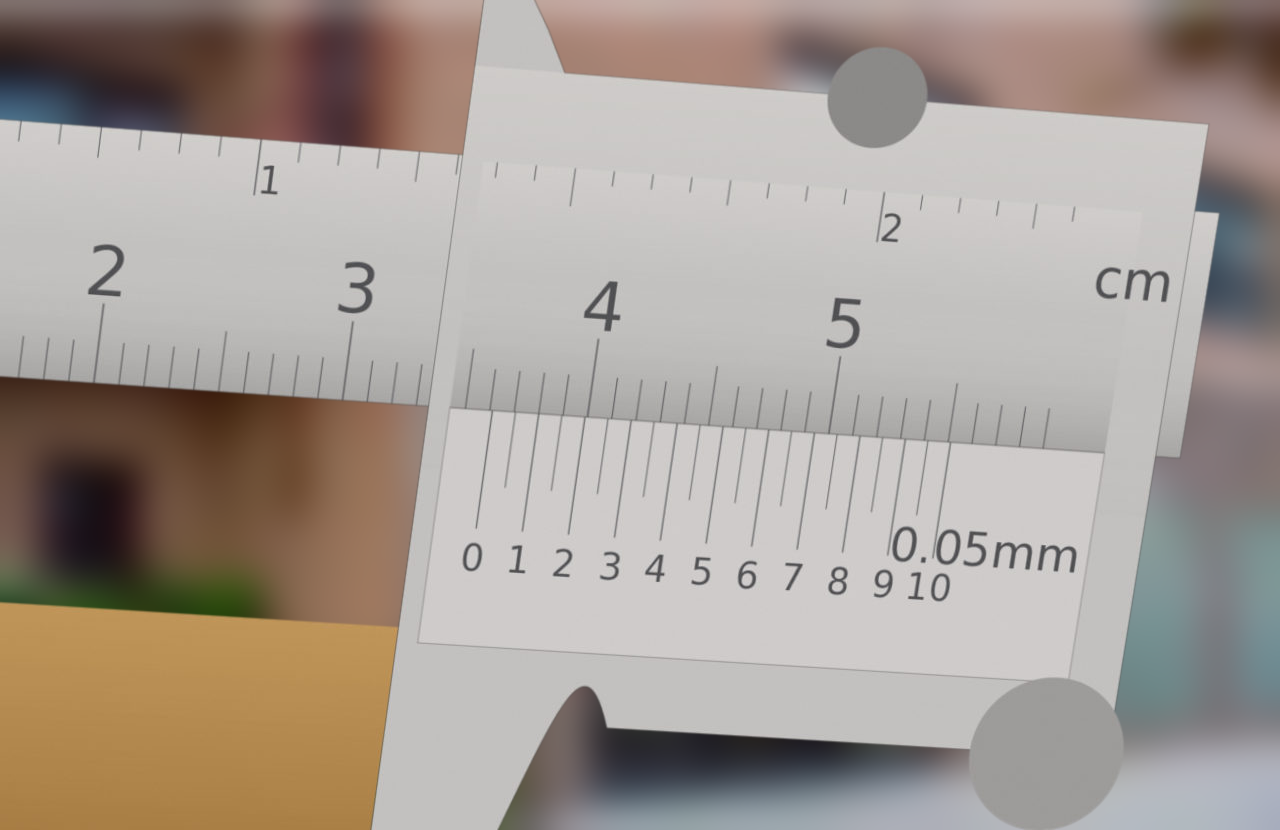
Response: 36.1
